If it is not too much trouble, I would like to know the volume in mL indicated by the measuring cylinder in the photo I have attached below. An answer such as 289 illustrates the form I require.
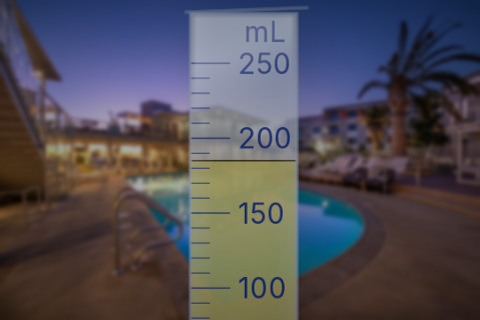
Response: 185
